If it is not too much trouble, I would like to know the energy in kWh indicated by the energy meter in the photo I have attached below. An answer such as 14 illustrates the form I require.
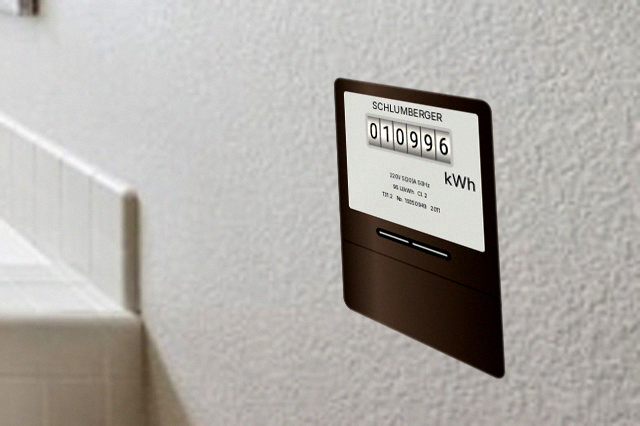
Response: 10996
